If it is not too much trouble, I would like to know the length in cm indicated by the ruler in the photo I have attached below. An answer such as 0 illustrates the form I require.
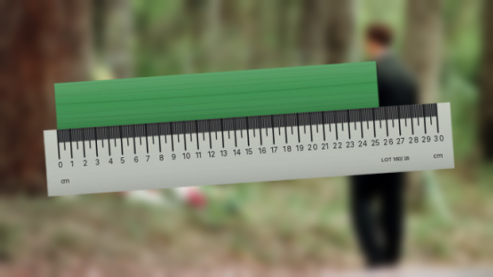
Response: 25.5
